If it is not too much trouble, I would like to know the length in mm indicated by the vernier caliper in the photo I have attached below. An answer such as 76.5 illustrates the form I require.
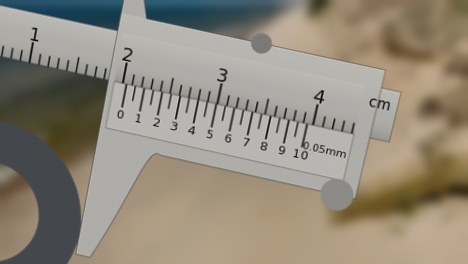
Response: 20.4
